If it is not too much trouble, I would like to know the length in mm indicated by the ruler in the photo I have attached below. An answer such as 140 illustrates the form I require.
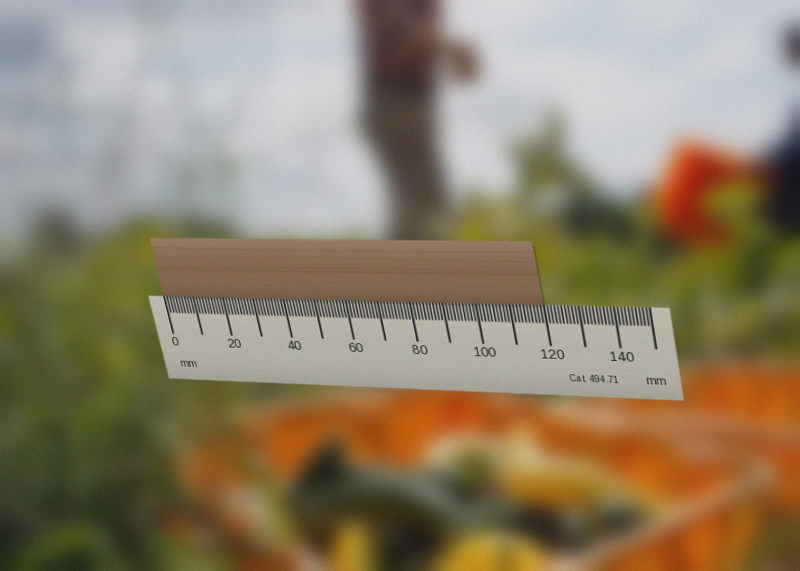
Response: 120
